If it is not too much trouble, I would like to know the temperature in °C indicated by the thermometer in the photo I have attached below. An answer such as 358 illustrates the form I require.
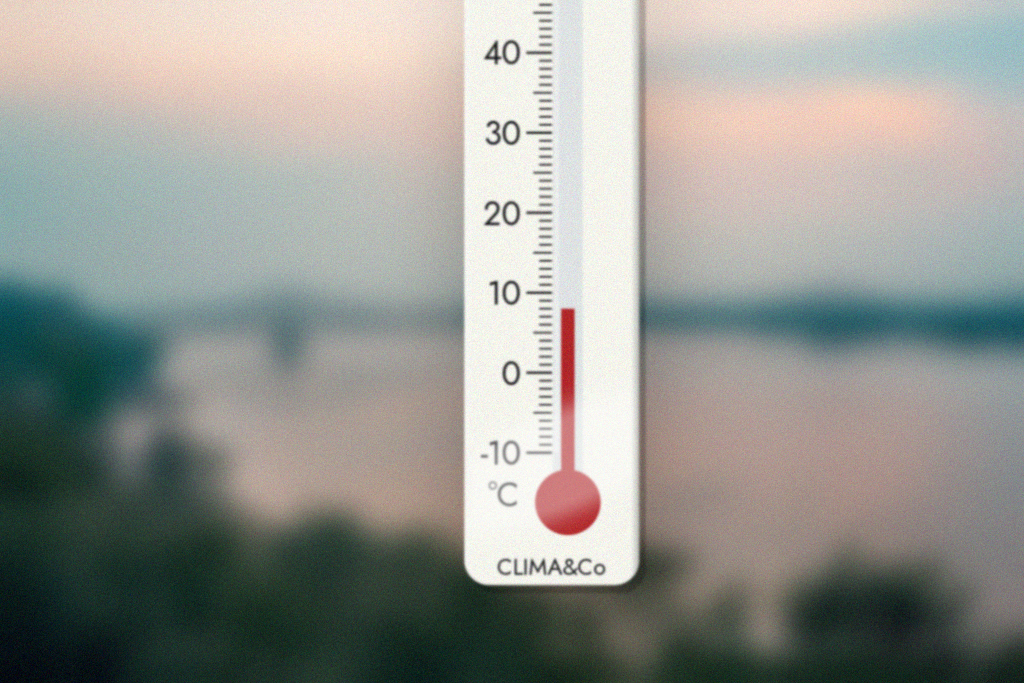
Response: 8
